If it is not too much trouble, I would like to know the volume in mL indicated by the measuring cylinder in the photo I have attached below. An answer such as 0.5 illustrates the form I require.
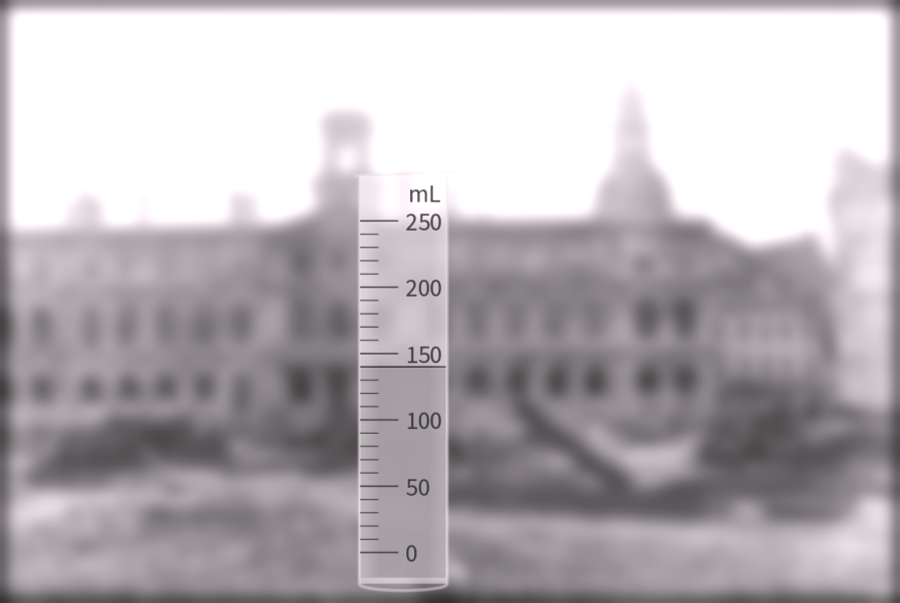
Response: 140
